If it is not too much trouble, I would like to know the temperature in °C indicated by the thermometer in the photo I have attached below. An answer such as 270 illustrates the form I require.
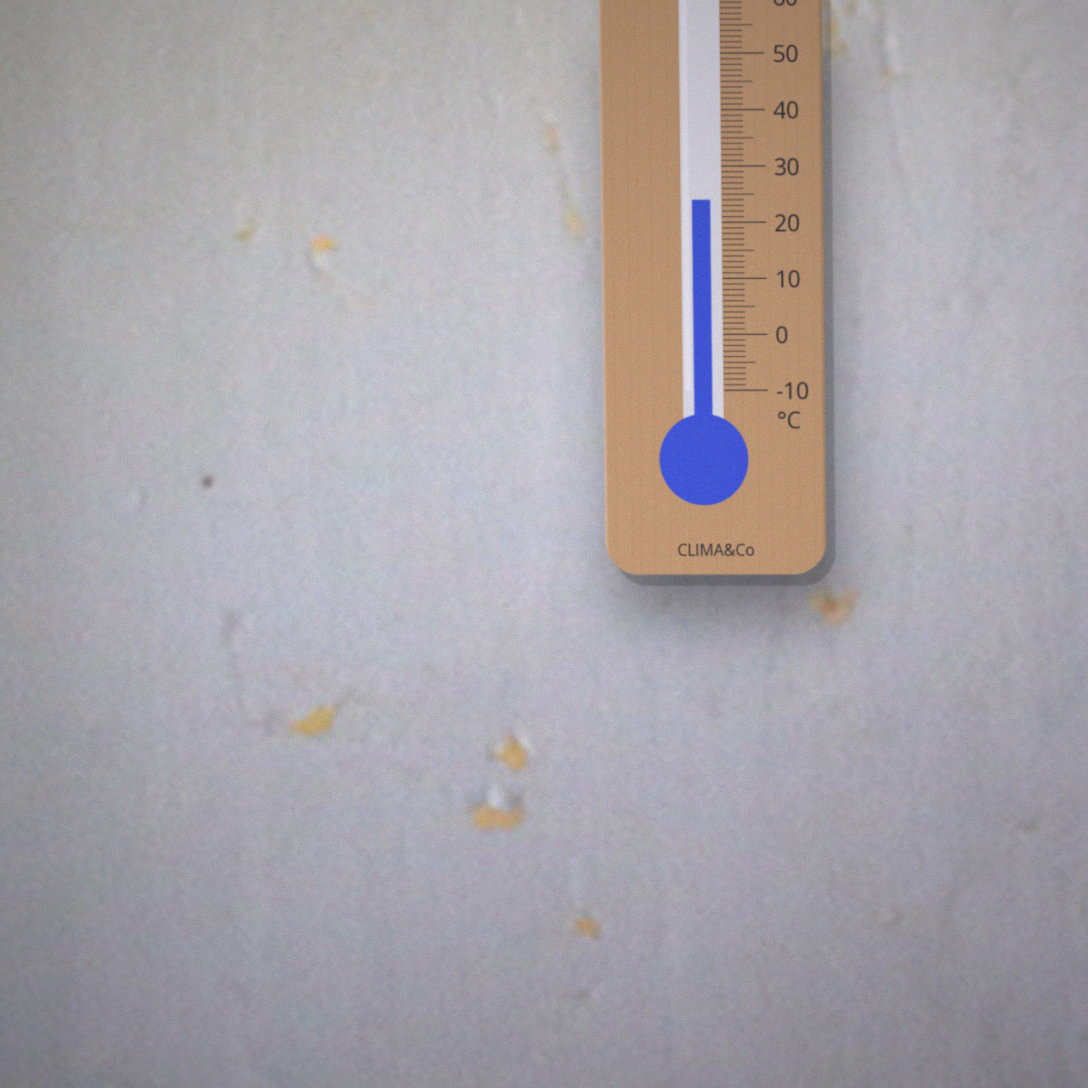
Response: 24
